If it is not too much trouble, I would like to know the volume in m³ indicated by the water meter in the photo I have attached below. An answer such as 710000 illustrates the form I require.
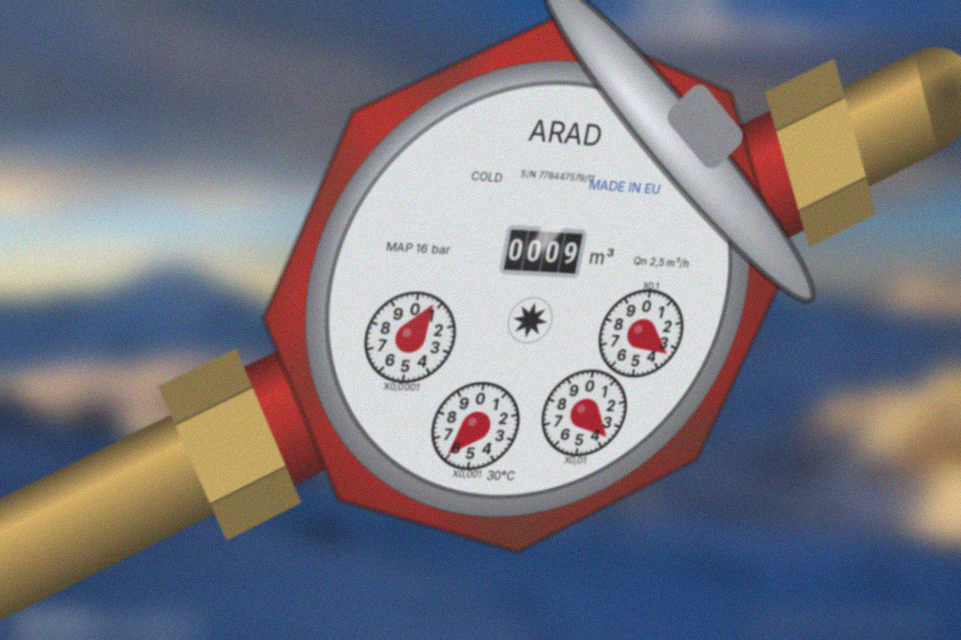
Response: 9.3360
